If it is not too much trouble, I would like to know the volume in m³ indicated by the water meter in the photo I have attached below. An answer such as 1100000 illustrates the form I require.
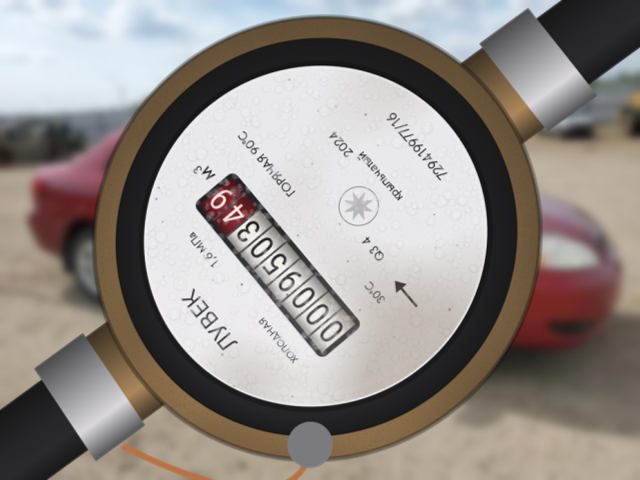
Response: 9503.49
